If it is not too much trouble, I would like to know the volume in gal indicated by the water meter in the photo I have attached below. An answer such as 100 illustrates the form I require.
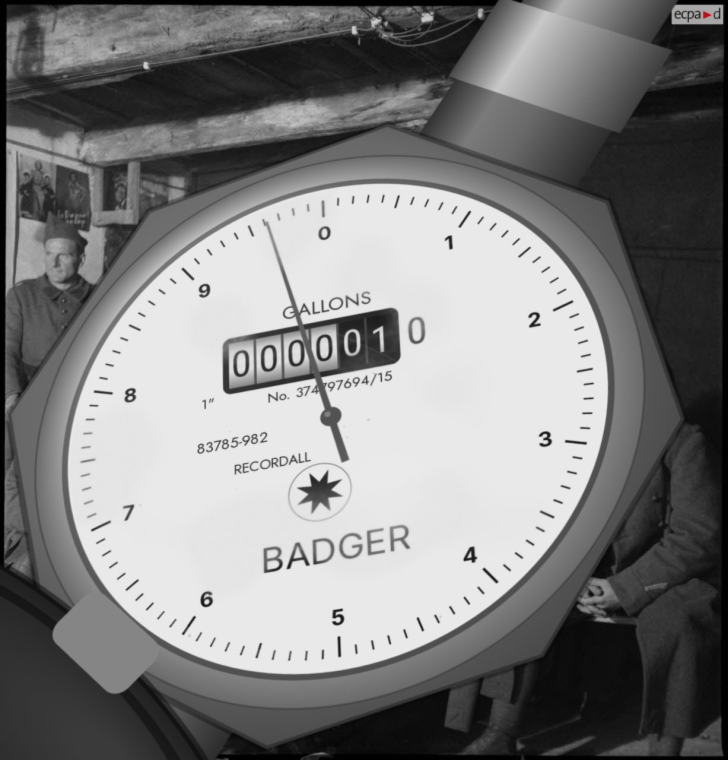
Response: 9.6
